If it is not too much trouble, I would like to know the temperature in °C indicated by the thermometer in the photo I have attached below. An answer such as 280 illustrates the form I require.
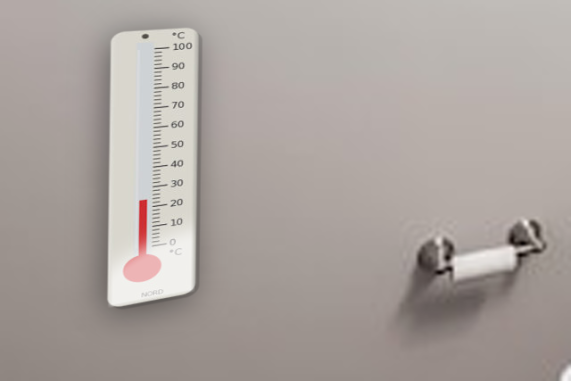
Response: 24
